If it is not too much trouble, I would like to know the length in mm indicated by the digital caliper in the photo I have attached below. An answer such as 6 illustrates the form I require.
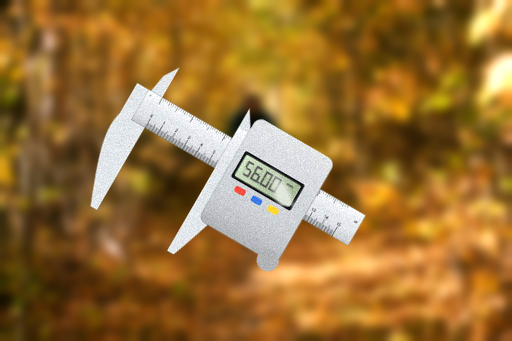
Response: 56.00
